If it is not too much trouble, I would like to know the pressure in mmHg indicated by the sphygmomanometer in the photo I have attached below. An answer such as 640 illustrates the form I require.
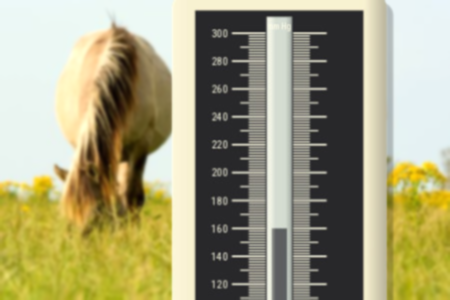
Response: 160
